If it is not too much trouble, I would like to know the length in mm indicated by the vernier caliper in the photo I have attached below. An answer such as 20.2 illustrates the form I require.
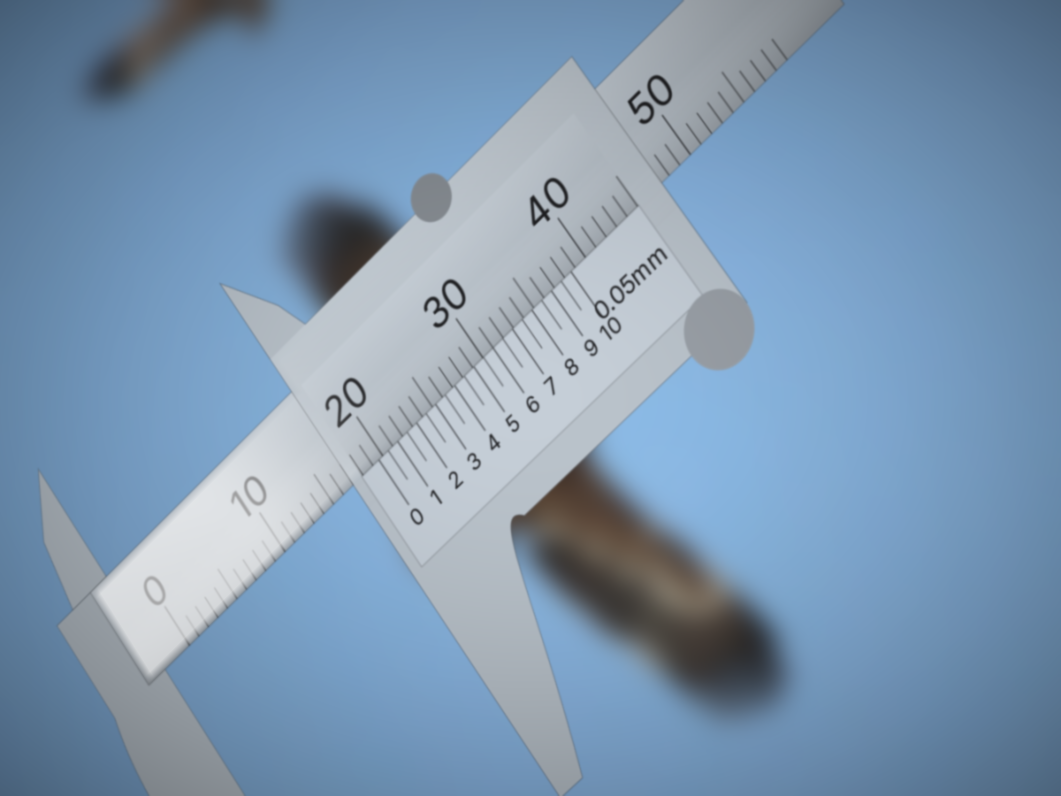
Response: 19.6
